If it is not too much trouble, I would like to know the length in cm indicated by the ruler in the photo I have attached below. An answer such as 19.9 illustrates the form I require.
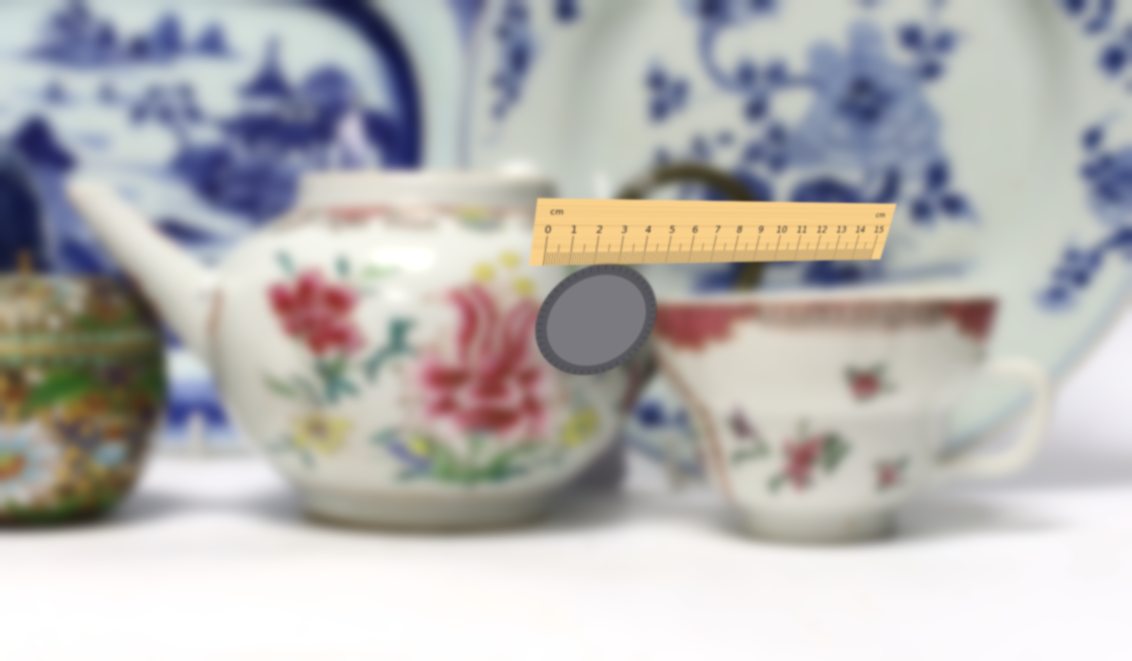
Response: 5
